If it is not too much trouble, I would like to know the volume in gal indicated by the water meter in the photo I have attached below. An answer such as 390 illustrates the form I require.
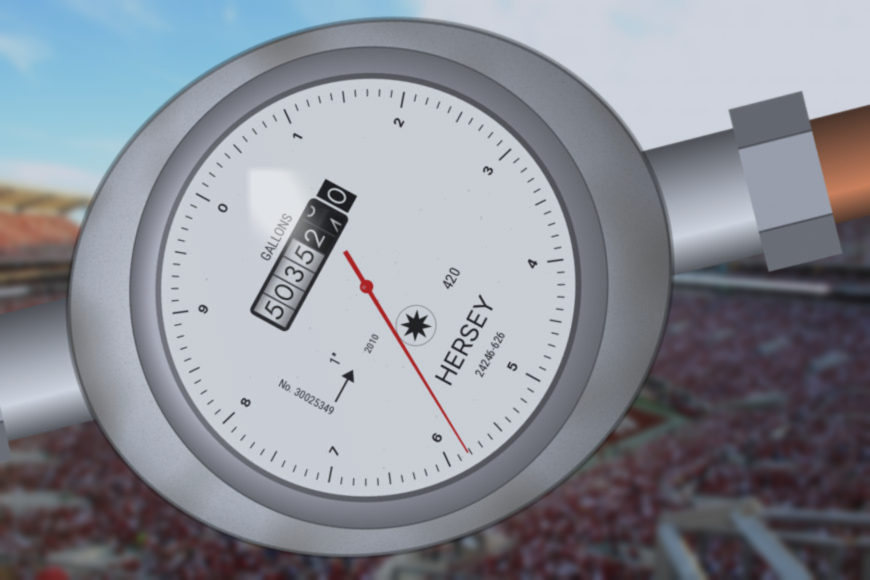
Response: 5035235.8
